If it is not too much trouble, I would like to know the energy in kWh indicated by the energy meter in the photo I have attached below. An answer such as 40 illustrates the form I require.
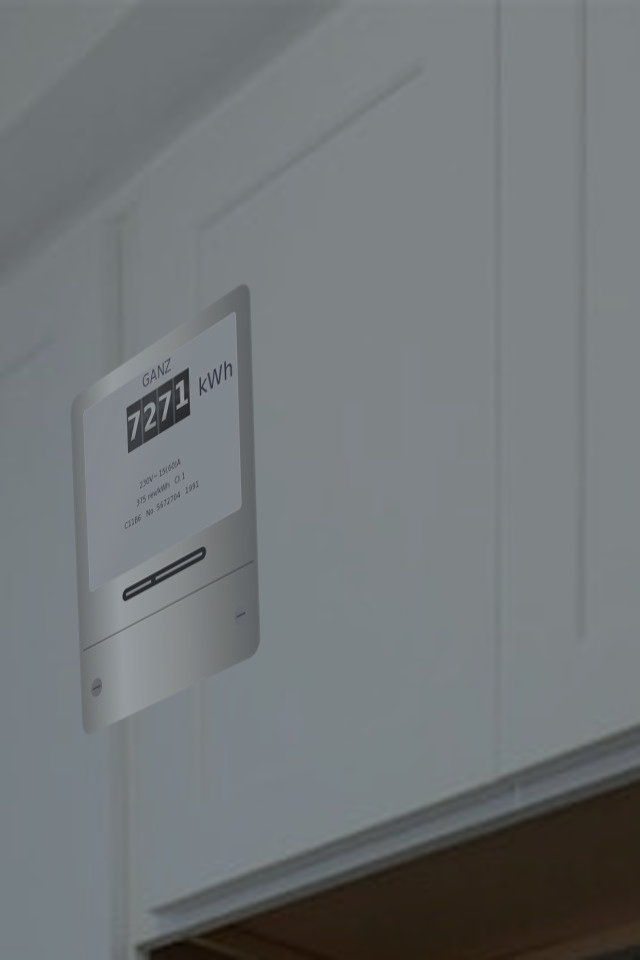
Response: 7271
